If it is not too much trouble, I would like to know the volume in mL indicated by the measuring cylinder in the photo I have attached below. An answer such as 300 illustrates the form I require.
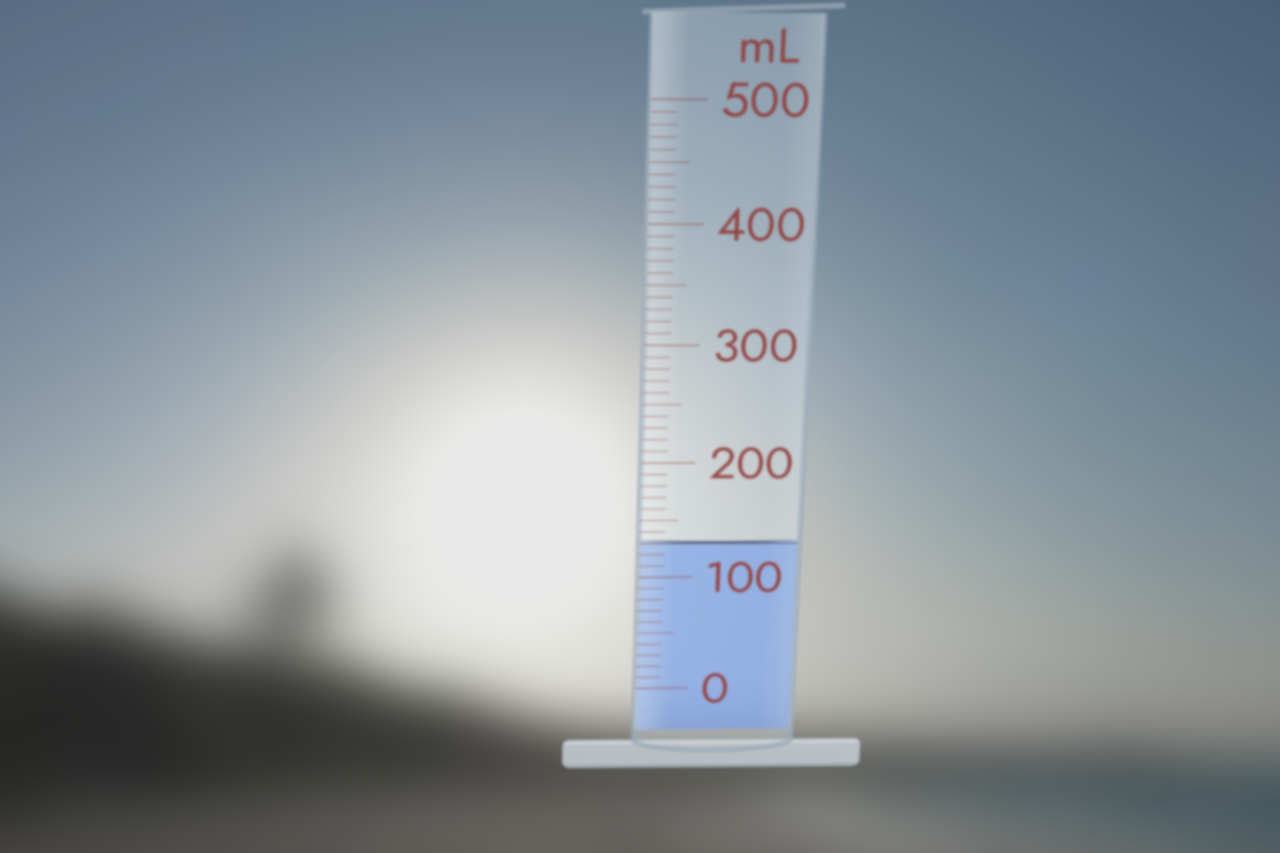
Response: 130
